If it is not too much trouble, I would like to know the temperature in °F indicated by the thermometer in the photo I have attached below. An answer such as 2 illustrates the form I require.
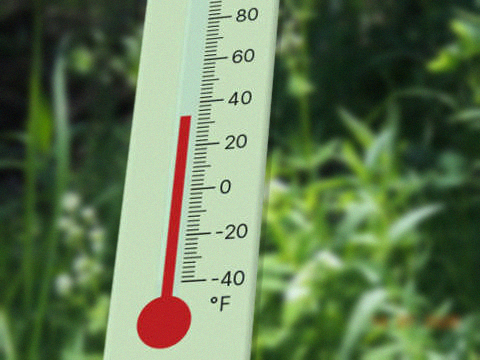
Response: 34
